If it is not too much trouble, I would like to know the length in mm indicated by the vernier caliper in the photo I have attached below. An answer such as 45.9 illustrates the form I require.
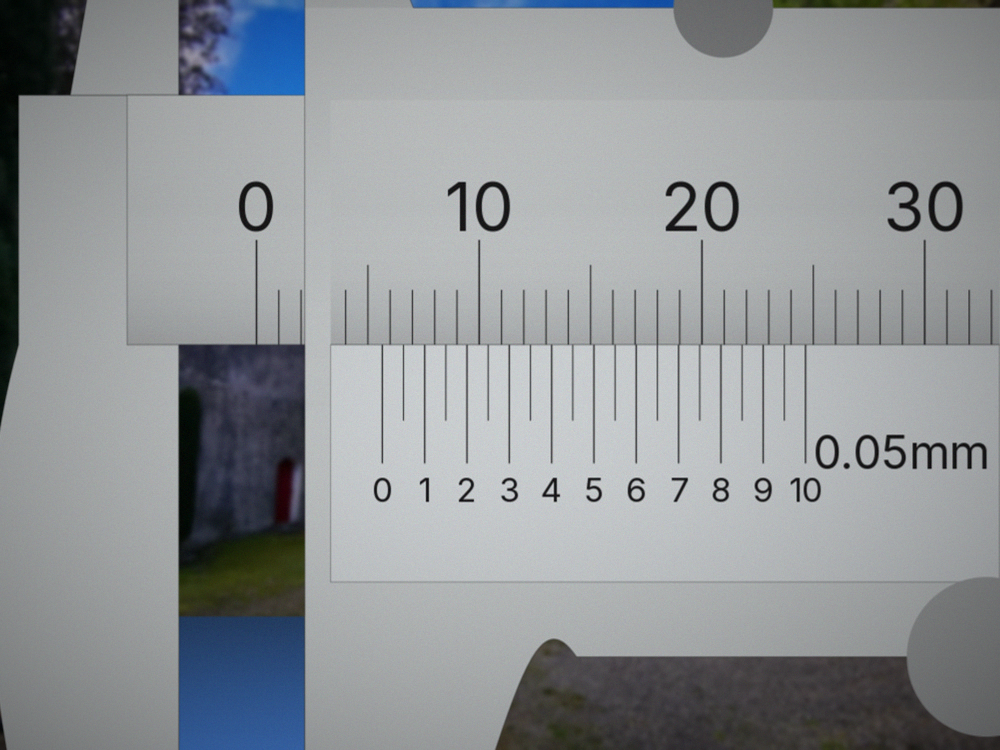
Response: 5.65
